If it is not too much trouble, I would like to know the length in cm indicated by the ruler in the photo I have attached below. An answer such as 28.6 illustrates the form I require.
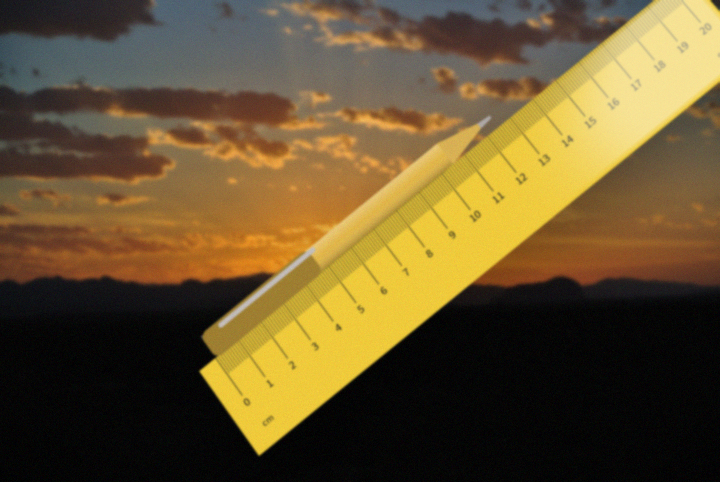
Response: 12.5
